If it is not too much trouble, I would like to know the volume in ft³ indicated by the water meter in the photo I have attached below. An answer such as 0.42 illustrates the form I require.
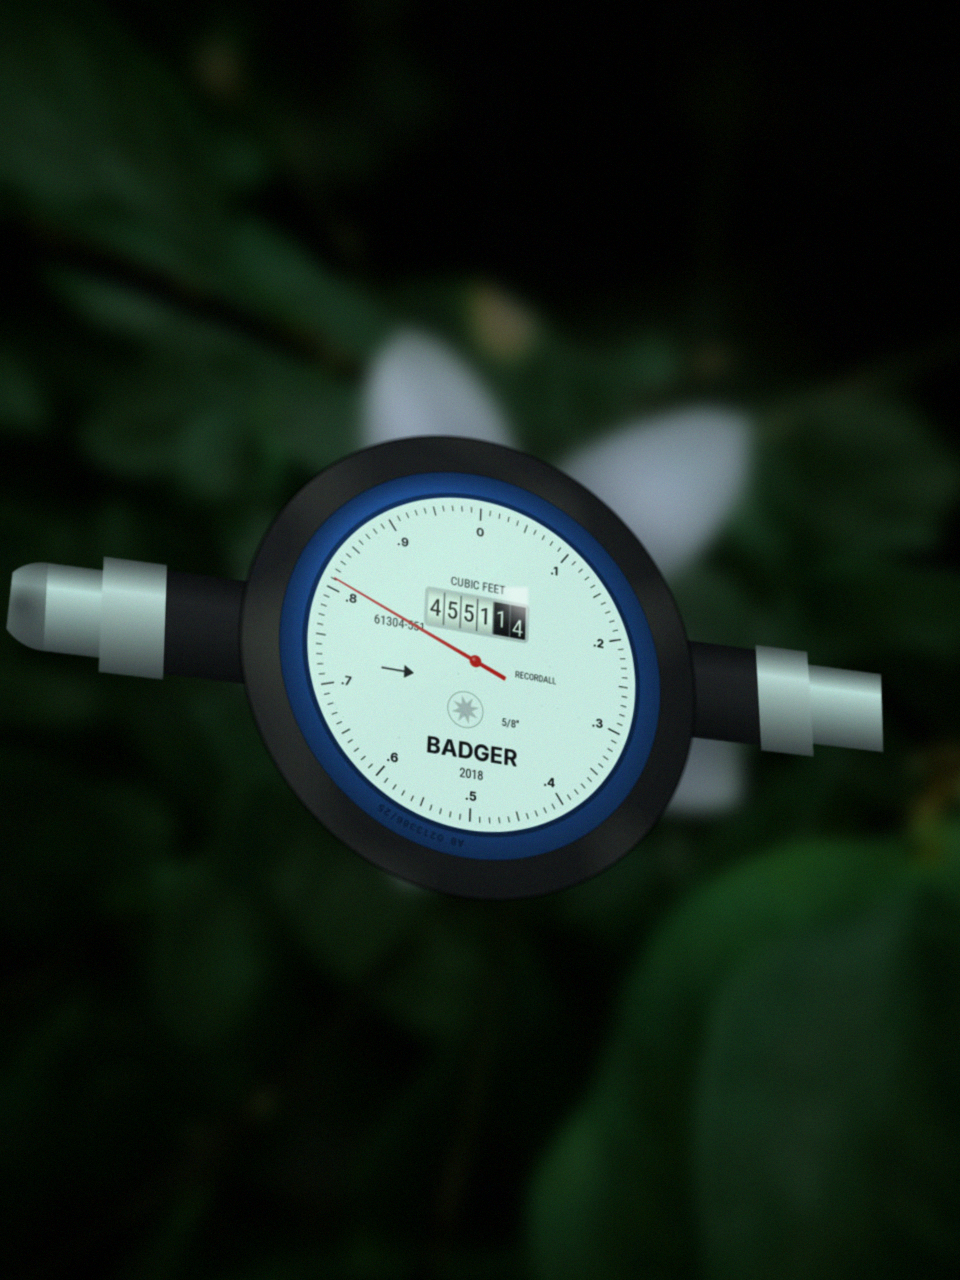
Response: 455113.81
